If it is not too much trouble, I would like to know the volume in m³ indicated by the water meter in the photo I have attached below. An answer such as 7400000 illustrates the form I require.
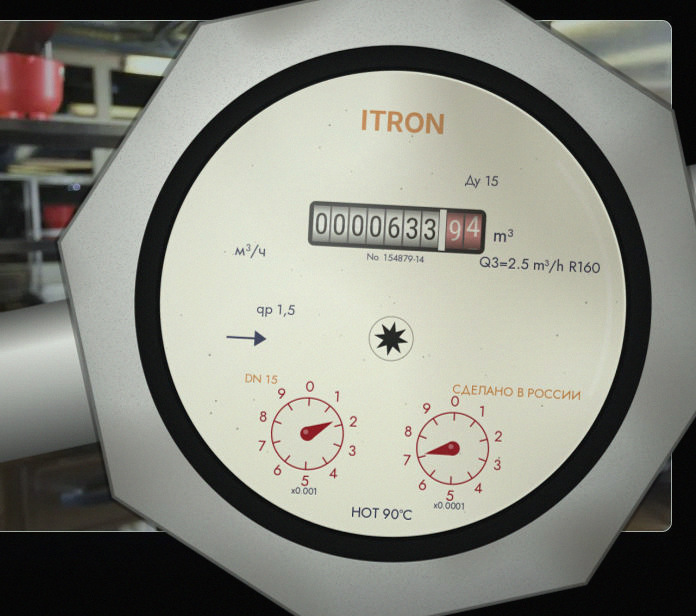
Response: 633.9417
